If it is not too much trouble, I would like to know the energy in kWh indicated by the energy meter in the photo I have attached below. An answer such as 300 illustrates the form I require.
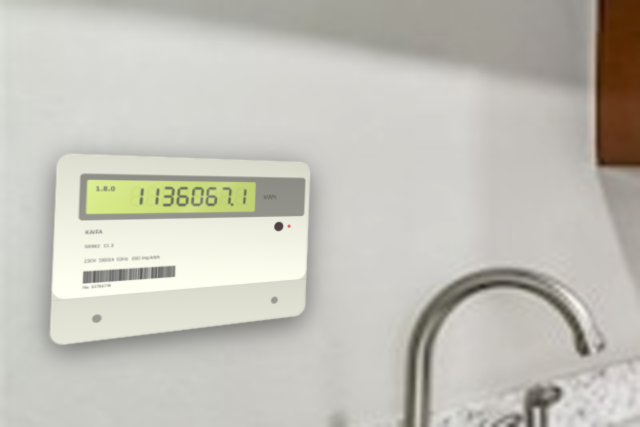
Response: 1136067.1
